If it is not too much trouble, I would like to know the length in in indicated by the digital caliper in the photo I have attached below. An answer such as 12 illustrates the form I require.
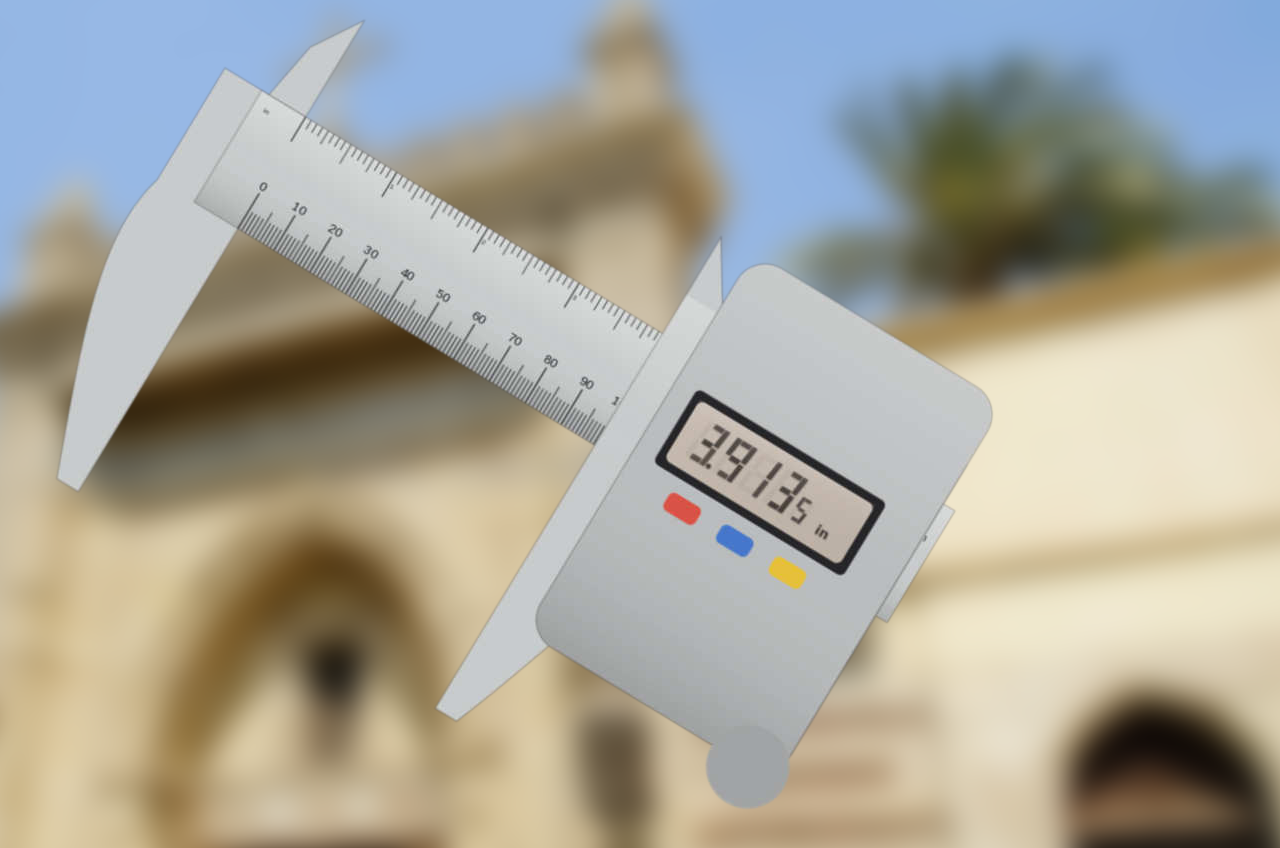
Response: 3.9135
